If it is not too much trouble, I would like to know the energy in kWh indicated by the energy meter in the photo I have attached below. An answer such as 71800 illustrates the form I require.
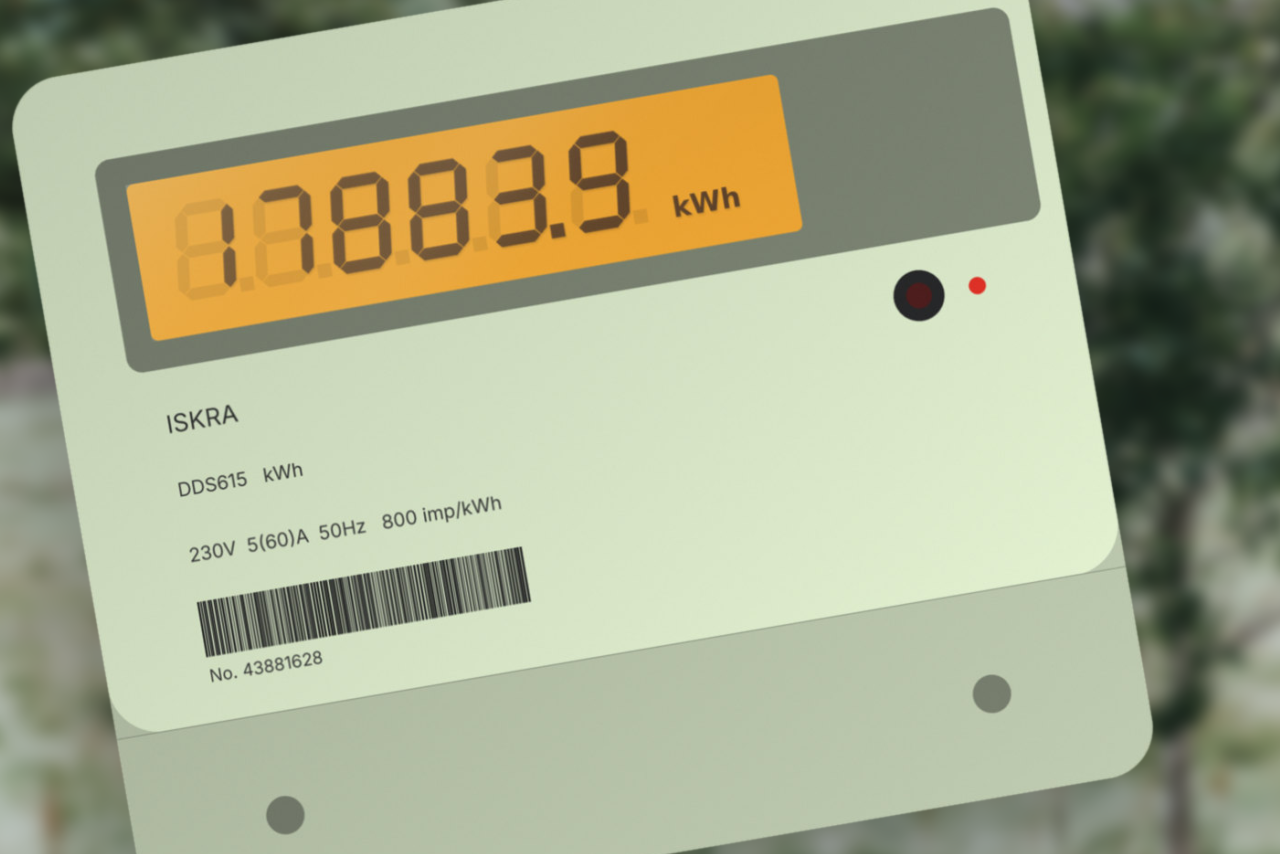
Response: 17883.9
